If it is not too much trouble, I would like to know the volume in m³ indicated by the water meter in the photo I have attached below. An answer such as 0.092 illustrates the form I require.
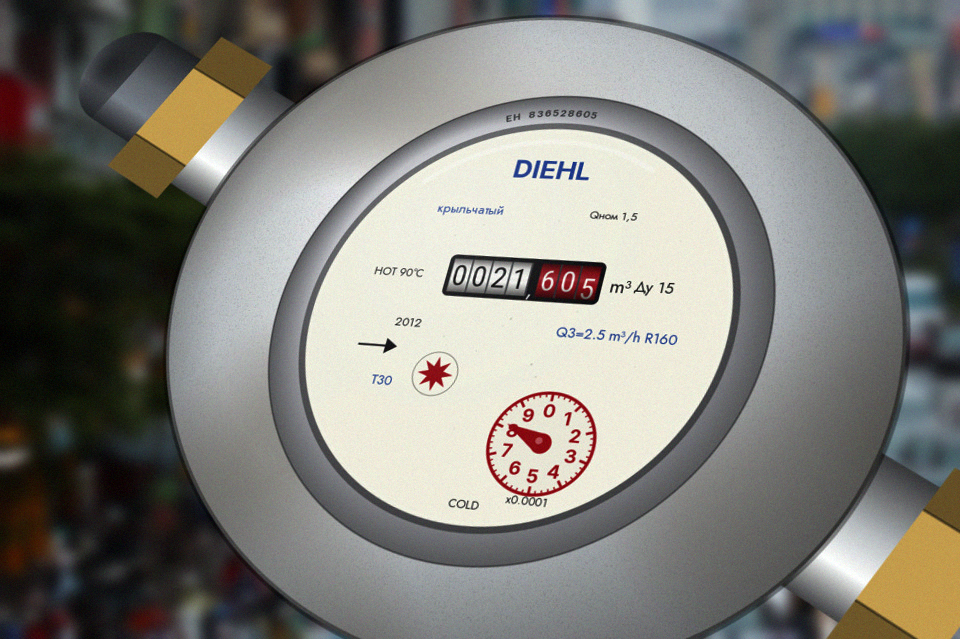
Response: 21.6048
